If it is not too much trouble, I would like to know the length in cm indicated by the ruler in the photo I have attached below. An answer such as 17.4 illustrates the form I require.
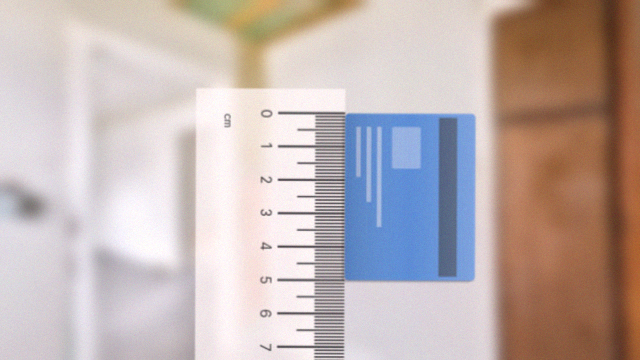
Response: 5
